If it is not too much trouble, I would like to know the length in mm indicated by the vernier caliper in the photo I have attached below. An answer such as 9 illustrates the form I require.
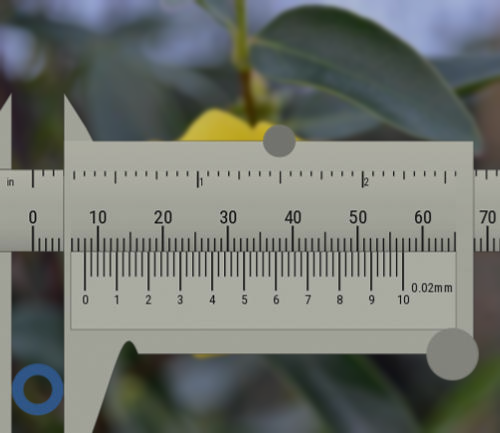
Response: 8.0
